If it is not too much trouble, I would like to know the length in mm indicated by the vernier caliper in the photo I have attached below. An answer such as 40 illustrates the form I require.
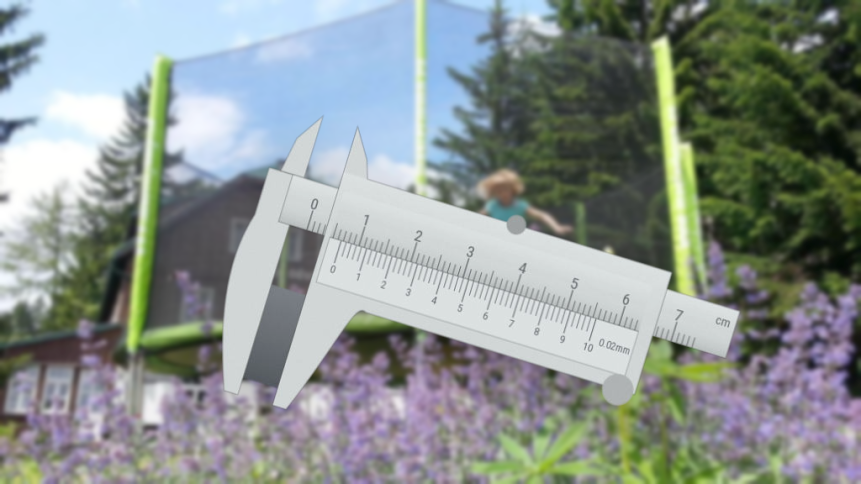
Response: 6.6
